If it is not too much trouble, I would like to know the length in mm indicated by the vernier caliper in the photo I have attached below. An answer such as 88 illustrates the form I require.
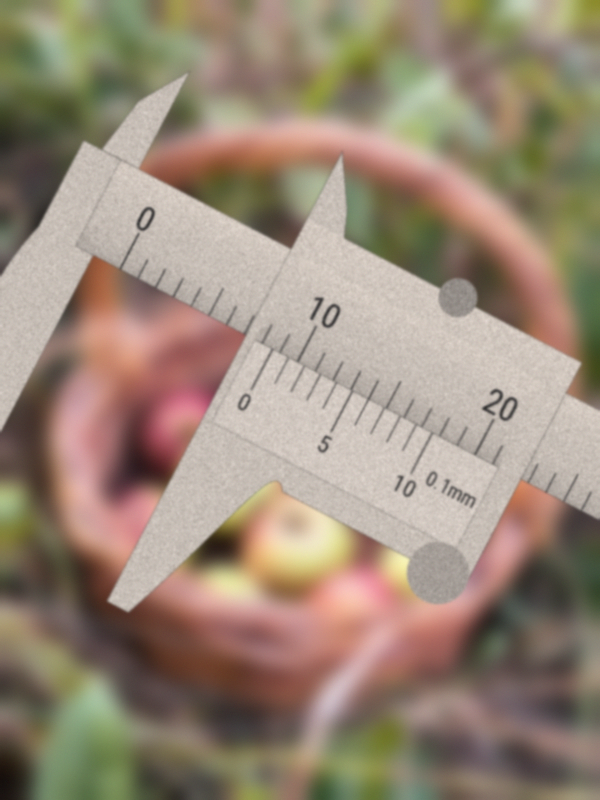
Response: 8.6
